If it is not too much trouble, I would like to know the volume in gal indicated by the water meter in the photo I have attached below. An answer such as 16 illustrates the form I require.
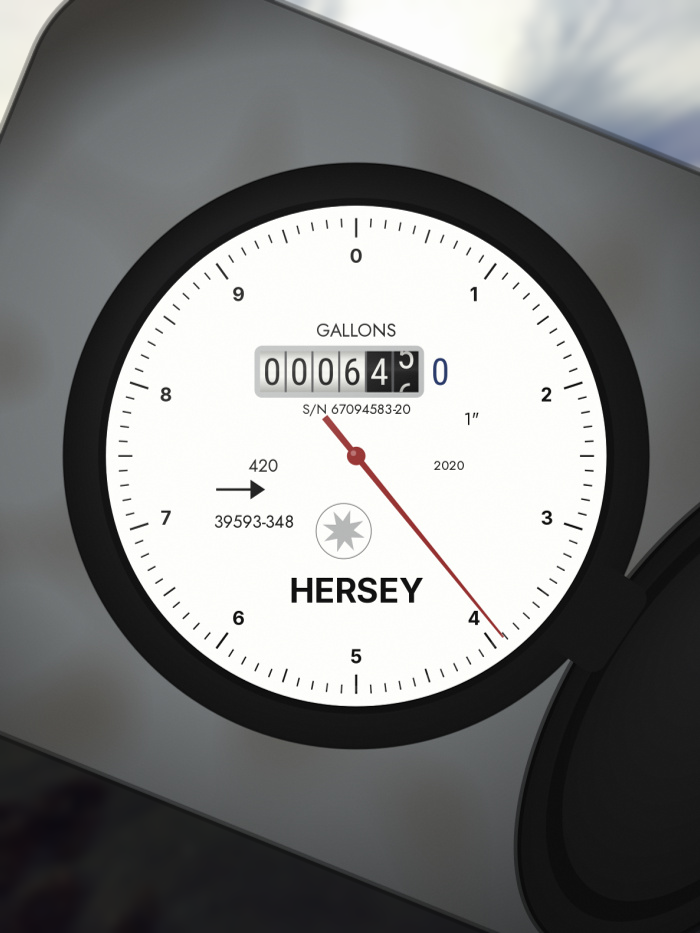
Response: 6453.9
